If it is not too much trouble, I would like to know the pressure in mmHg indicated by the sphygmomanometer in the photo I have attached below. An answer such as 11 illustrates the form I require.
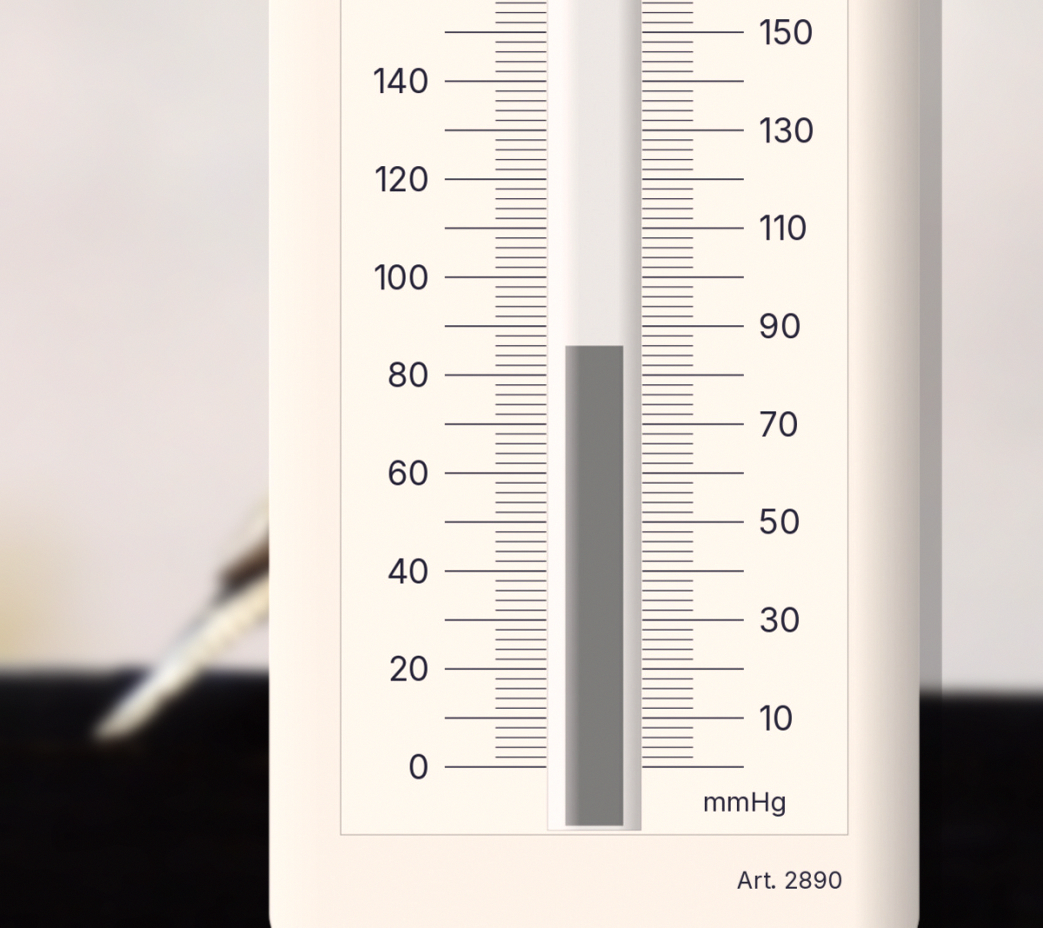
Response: 86
